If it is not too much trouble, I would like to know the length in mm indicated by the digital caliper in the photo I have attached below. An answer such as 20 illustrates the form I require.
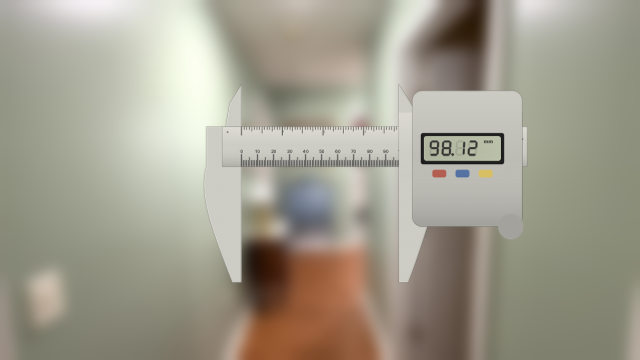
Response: 98.12
